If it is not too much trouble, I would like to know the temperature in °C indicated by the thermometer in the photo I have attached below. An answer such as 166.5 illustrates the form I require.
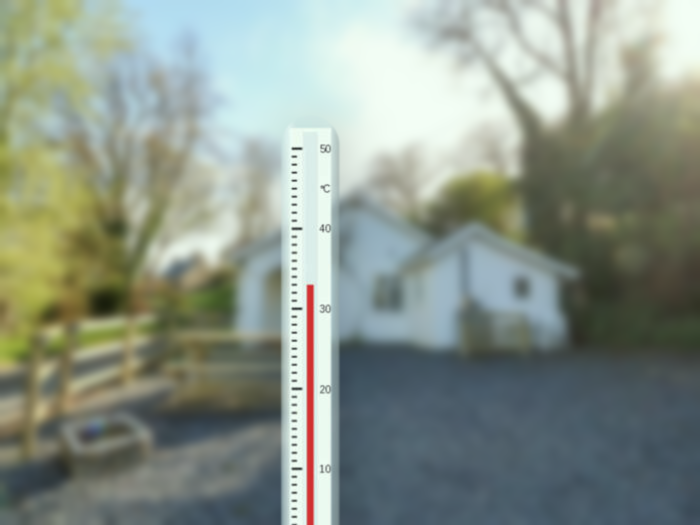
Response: 33
